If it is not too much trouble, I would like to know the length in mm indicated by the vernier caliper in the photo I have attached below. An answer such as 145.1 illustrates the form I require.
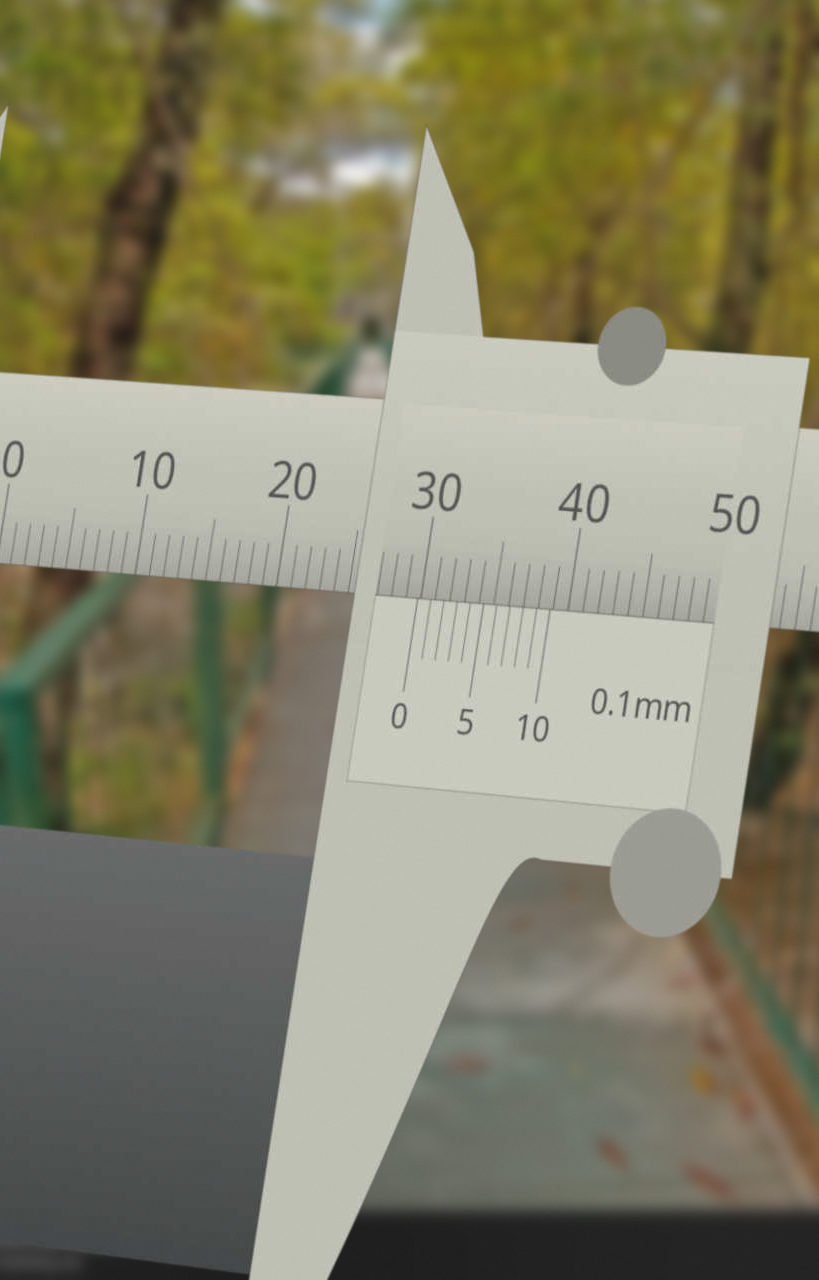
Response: 29.8
